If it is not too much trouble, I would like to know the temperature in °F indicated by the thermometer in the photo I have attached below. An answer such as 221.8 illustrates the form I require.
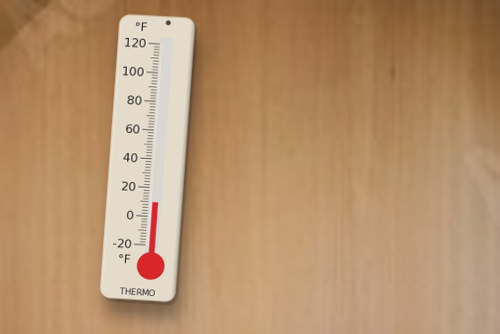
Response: 10
